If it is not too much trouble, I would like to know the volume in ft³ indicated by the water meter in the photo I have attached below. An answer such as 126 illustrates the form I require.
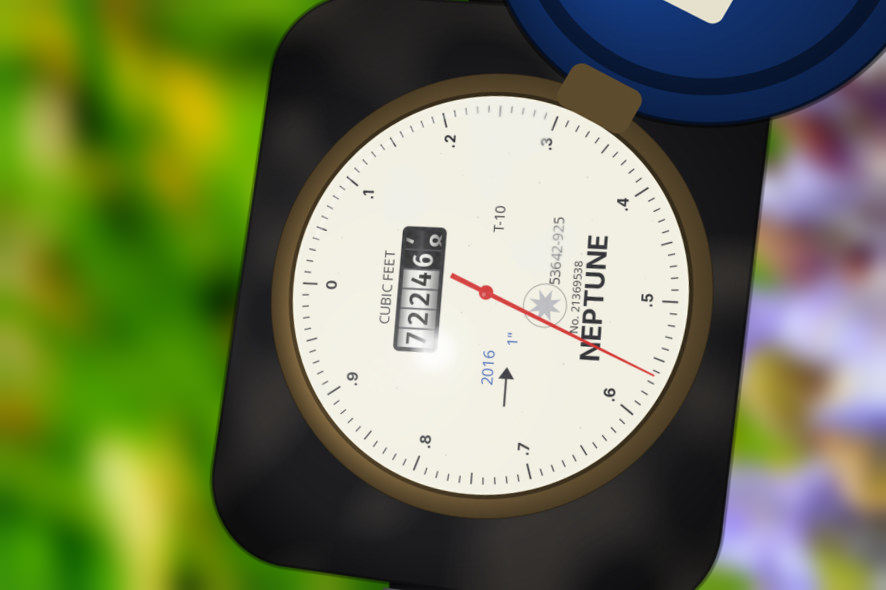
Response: 722467.56
